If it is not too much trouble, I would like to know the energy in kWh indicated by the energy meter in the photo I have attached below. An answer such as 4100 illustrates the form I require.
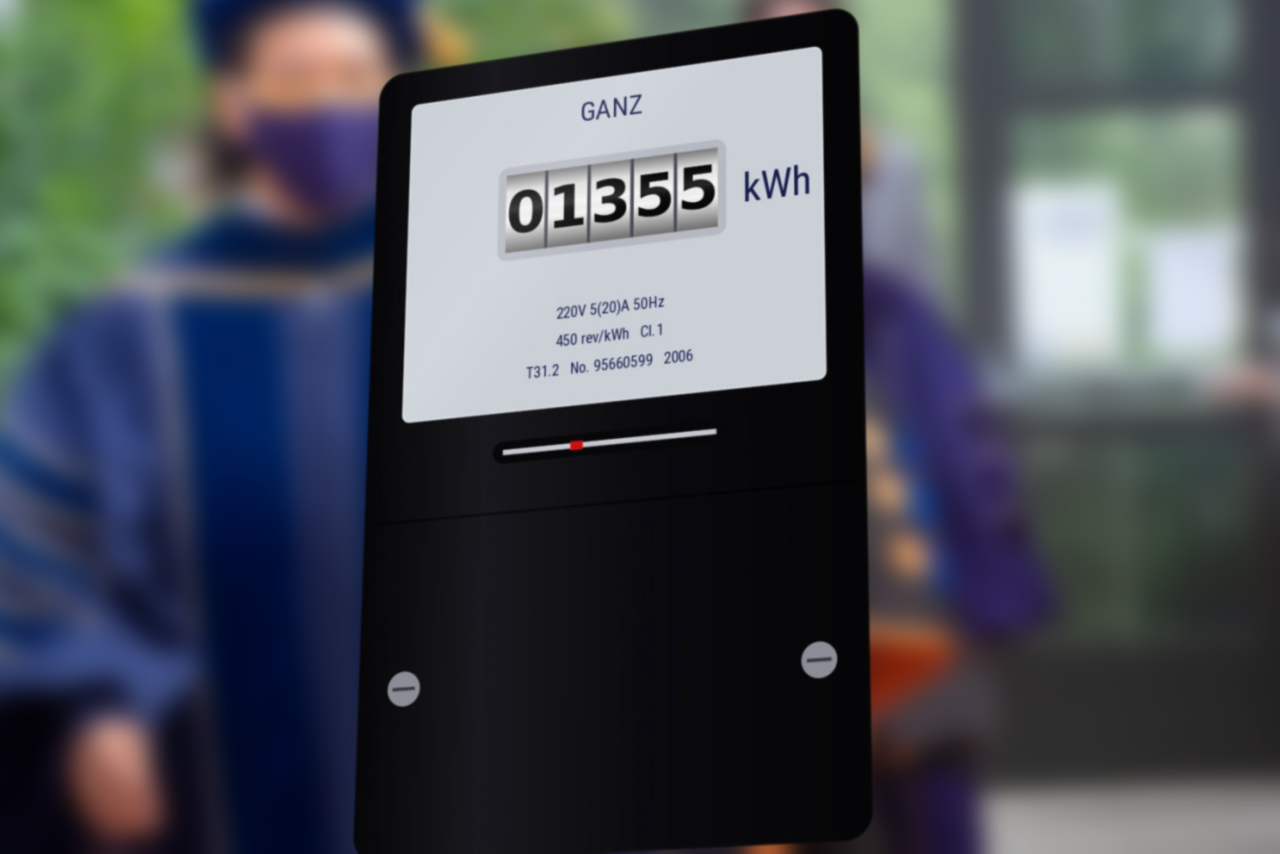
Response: 1355
